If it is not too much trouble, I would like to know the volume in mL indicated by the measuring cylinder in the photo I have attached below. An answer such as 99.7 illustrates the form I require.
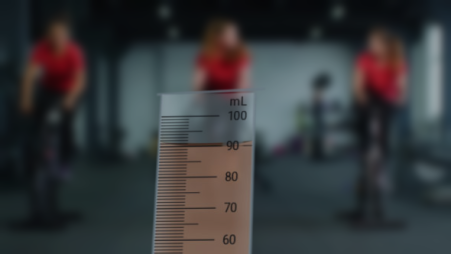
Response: 90
